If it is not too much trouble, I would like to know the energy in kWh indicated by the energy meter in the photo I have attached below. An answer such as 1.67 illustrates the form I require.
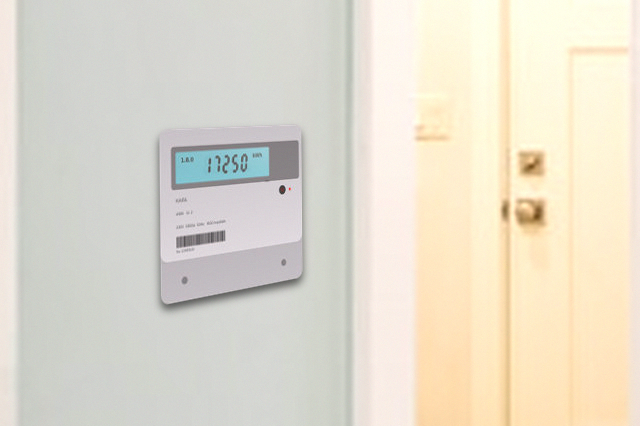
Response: 17250
